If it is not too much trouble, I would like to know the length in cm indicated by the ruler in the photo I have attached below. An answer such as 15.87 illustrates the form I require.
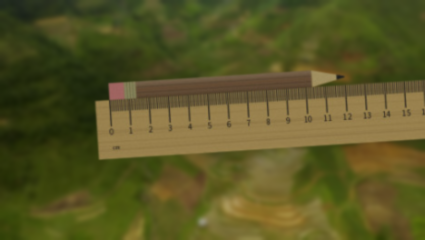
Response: 12
